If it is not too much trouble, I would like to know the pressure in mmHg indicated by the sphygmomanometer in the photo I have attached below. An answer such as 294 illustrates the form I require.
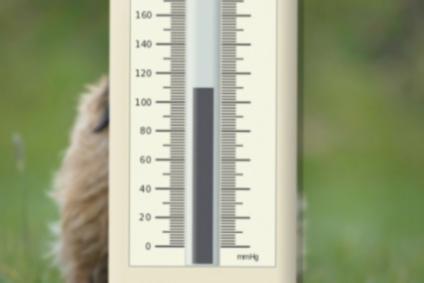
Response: 110
